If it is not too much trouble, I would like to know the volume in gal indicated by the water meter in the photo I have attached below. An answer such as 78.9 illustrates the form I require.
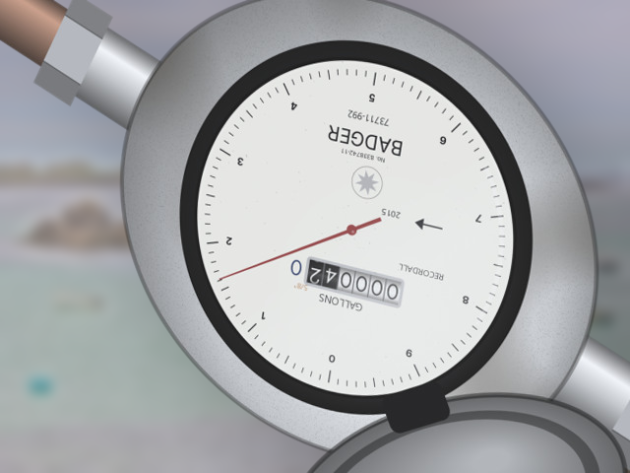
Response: 421.6
